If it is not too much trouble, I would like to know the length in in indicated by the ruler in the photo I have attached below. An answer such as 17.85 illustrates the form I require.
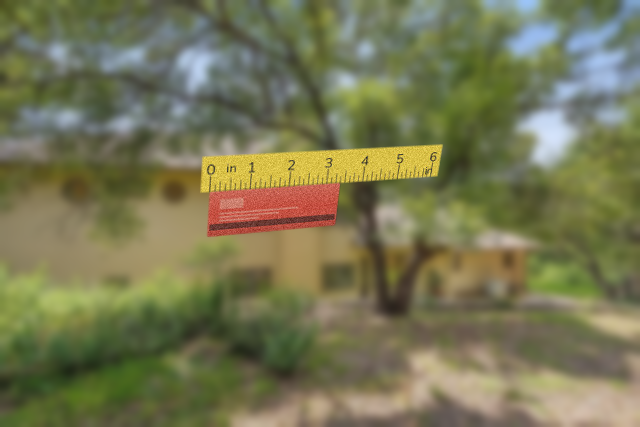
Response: 3.375
